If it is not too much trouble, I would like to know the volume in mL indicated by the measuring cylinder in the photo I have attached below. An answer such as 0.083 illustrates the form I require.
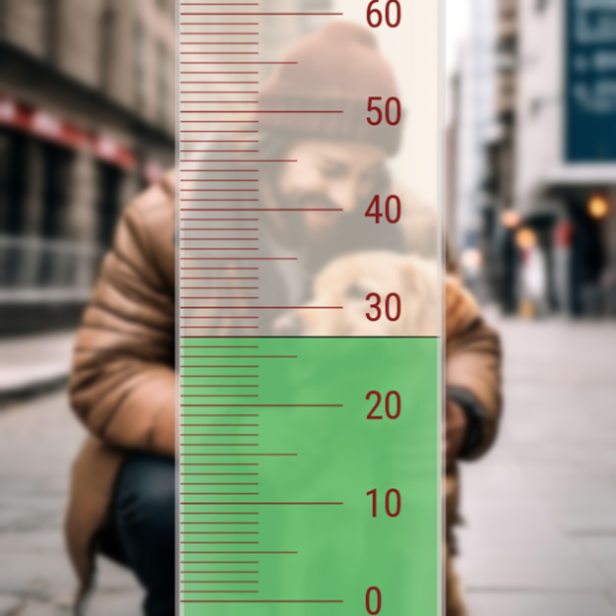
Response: 27
